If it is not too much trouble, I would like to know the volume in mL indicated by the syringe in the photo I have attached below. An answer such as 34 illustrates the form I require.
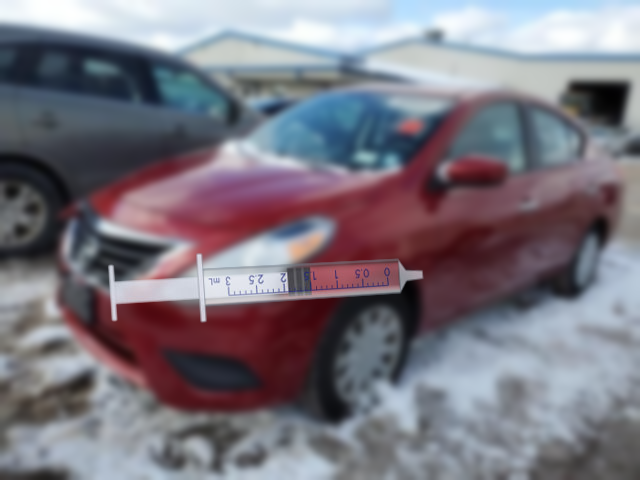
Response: 1.5
